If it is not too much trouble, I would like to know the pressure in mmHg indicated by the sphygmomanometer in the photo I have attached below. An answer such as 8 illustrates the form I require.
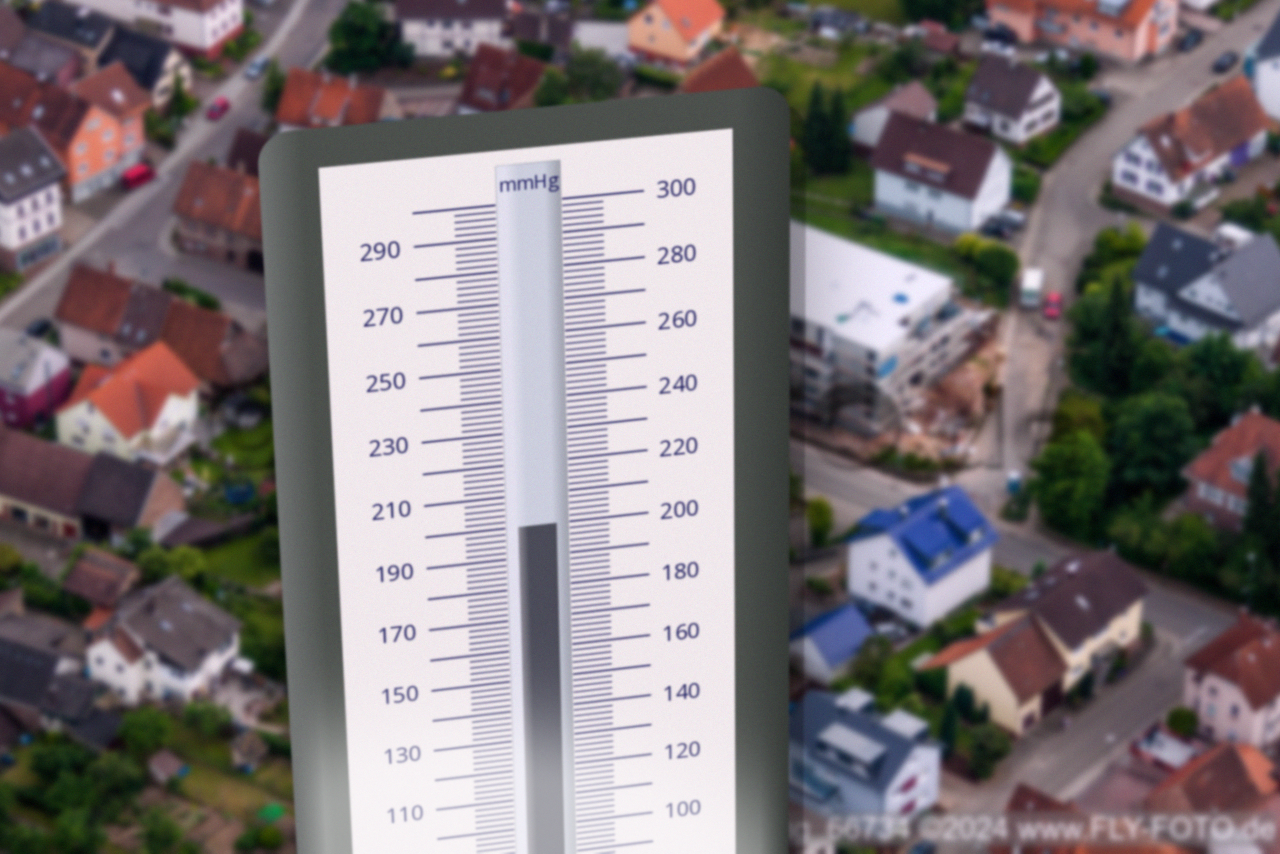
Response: 200
